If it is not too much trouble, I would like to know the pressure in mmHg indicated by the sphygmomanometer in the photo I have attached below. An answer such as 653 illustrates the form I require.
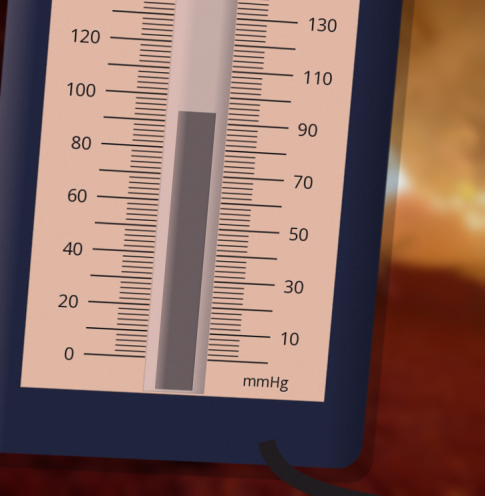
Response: 94
